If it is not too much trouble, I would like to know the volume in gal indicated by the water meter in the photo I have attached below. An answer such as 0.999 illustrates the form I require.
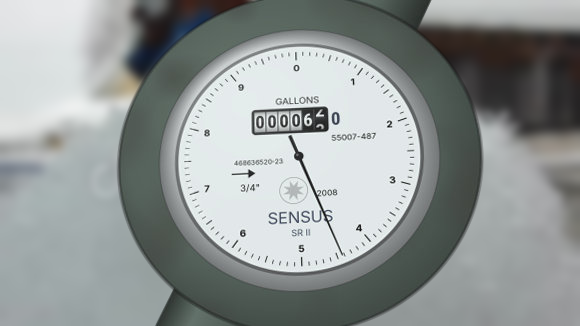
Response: 624.4
